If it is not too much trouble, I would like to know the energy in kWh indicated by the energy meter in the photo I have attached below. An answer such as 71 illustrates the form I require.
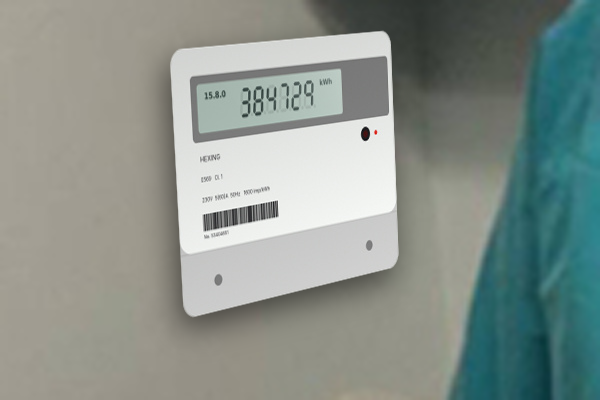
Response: 384729
